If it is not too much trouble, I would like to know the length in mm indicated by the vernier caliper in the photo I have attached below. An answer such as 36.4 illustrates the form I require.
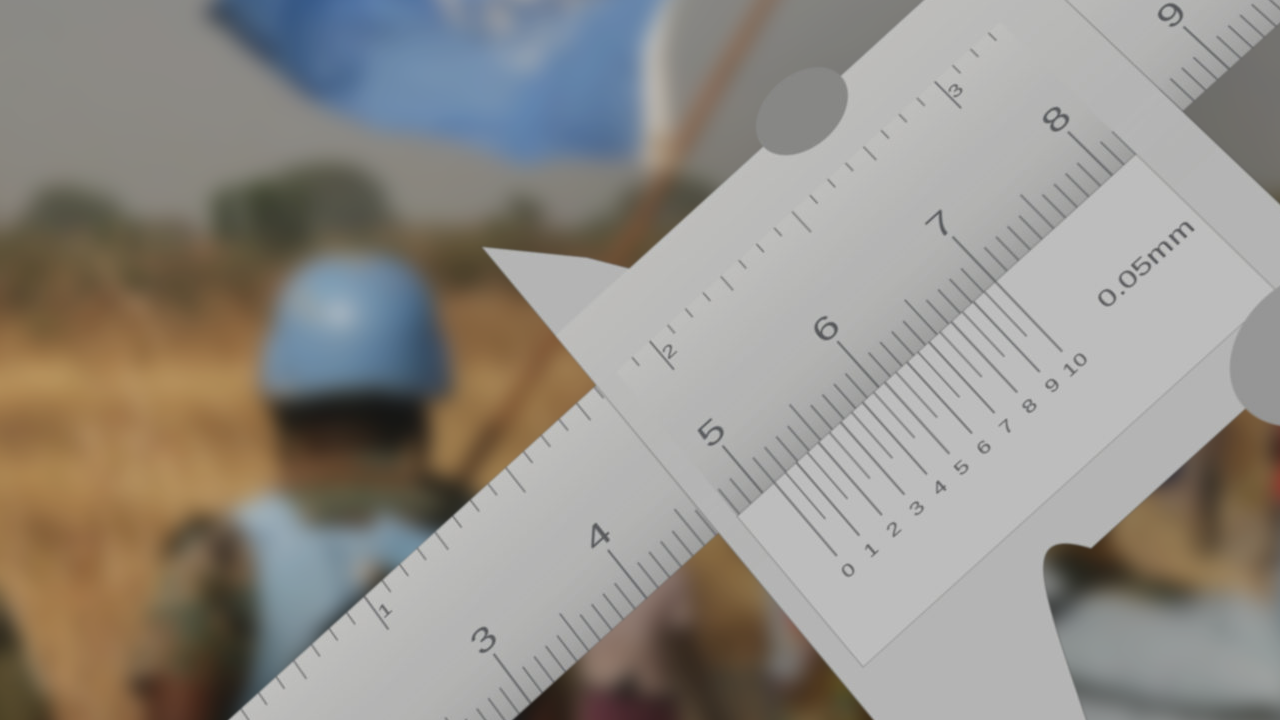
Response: 51.0
